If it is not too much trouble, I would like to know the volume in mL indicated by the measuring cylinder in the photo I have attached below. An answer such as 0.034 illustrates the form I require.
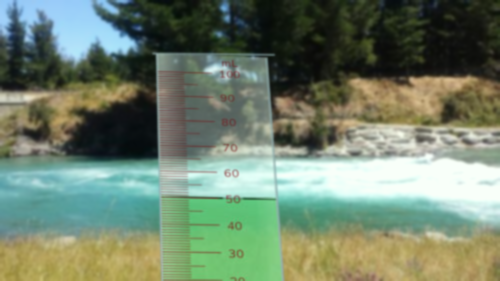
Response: 50
